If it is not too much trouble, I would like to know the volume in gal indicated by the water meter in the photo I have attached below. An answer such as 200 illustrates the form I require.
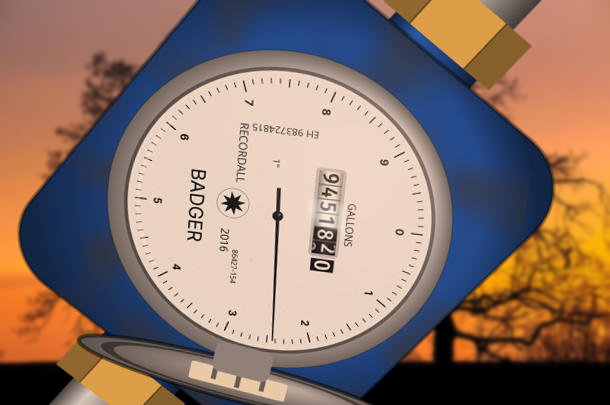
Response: 9451822.4
